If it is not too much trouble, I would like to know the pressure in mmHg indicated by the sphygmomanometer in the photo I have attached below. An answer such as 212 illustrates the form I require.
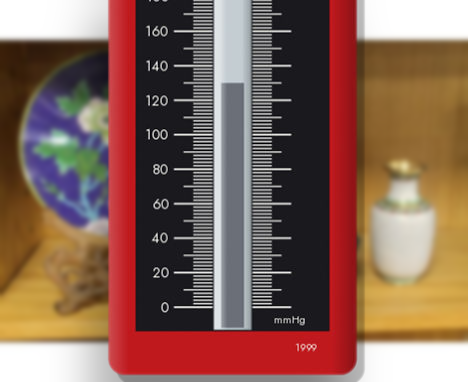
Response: 130
